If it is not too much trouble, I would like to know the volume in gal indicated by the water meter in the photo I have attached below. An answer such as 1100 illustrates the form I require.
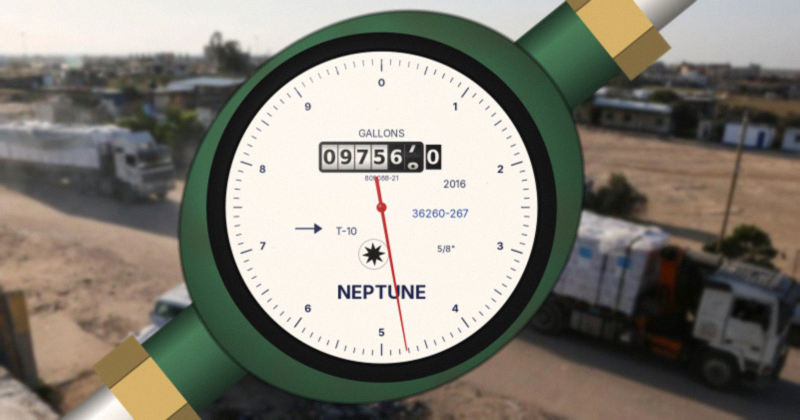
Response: 975674.7
